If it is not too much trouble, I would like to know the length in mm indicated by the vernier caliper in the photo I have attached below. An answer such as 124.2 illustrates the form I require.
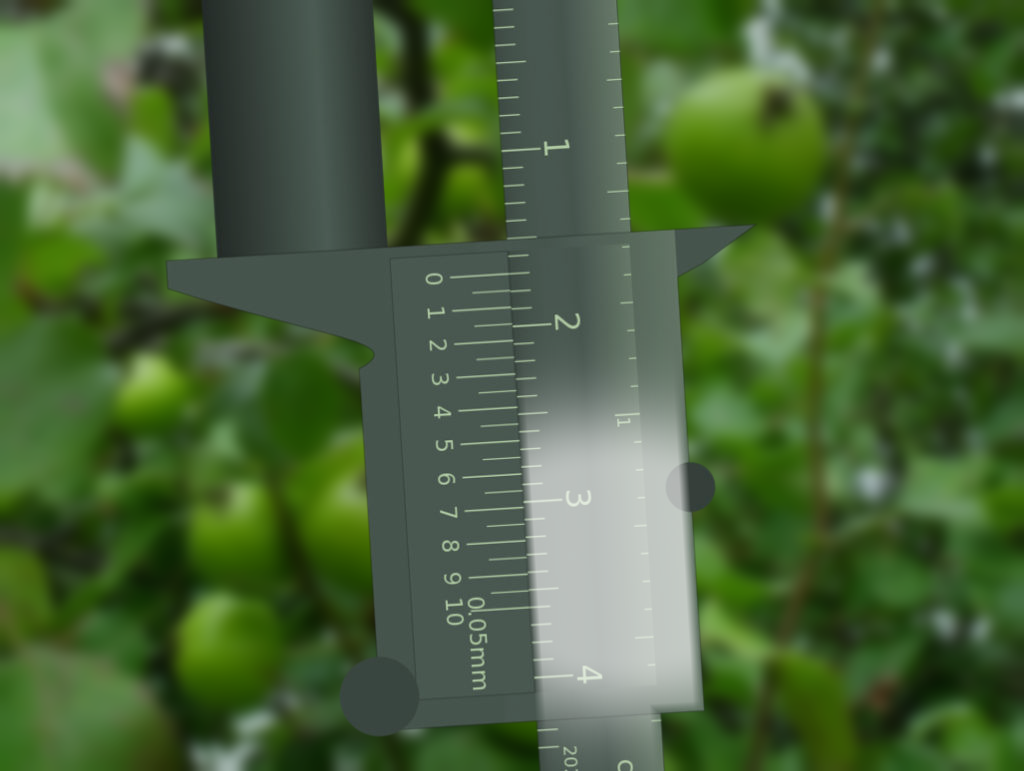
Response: 17.0
